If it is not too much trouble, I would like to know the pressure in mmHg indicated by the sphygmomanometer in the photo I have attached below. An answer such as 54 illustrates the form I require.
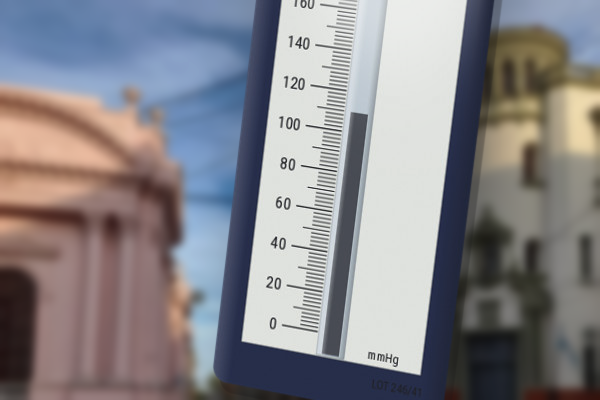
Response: 110
